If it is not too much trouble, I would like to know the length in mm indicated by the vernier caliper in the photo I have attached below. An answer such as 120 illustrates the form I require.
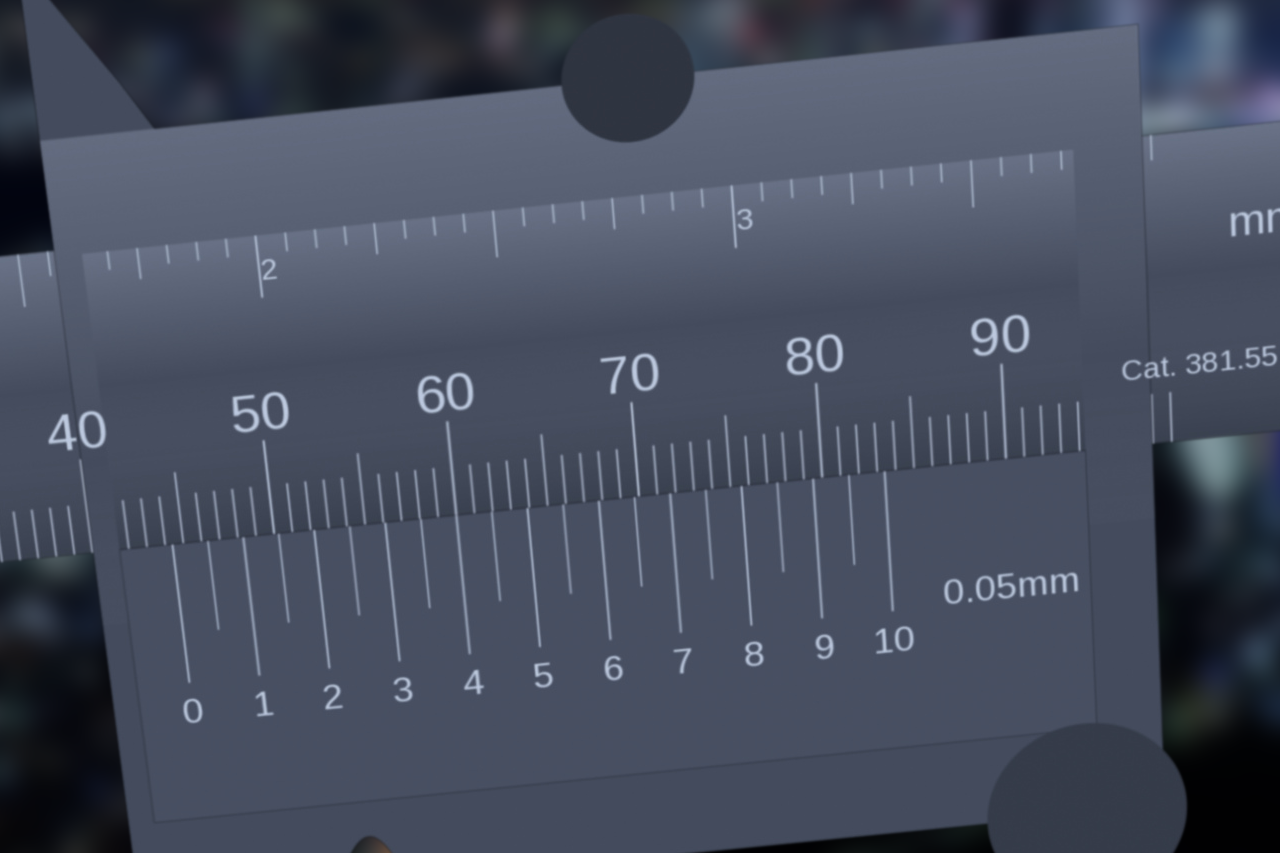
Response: 44.4
